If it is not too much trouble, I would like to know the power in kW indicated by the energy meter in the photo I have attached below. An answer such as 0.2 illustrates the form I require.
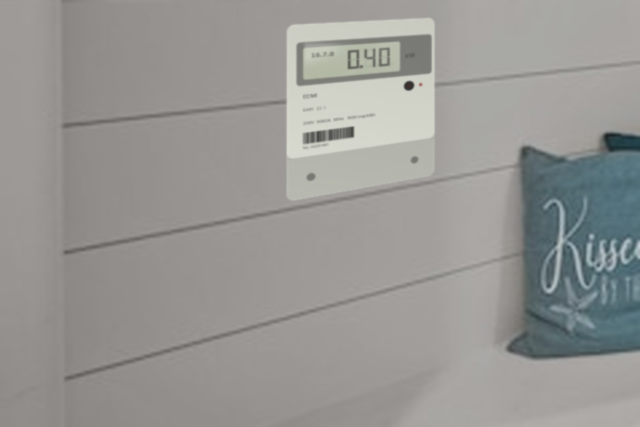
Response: 0.40
